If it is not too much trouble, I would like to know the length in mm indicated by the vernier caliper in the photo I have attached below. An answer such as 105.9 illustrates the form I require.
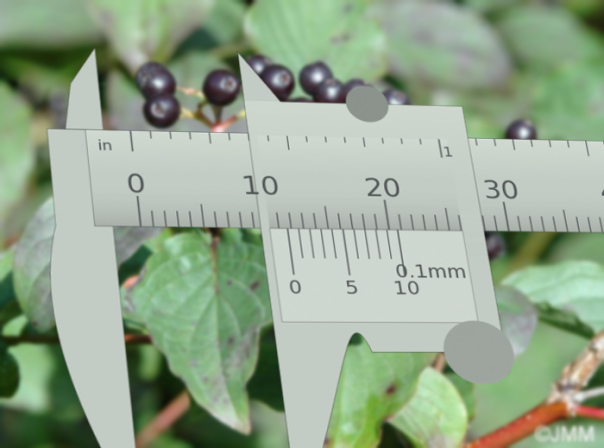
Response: 11.7
